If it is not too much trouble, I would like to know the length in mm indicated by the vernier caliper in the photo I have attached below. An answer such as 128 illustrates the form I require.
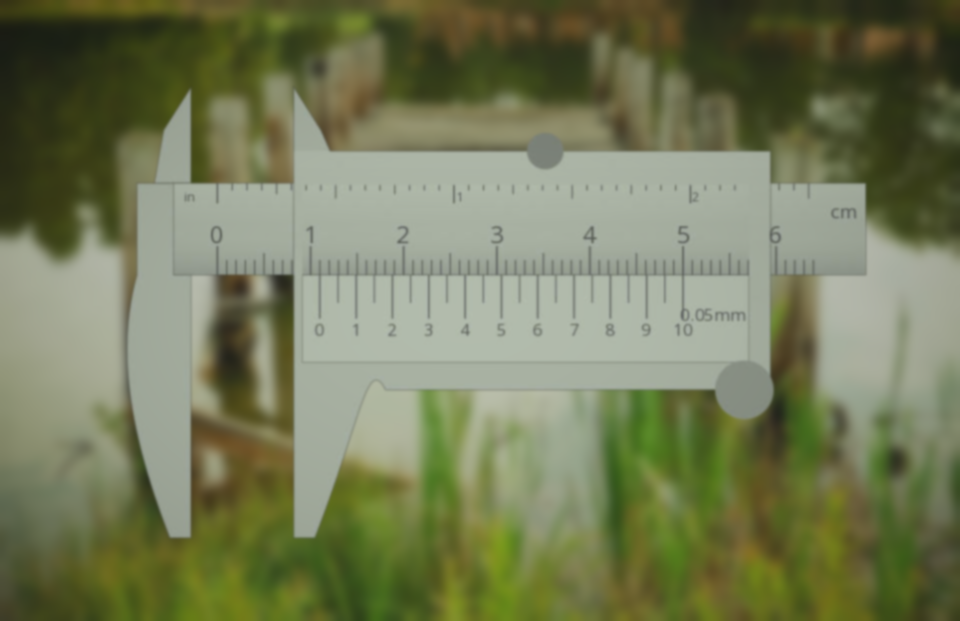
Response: 11.0
